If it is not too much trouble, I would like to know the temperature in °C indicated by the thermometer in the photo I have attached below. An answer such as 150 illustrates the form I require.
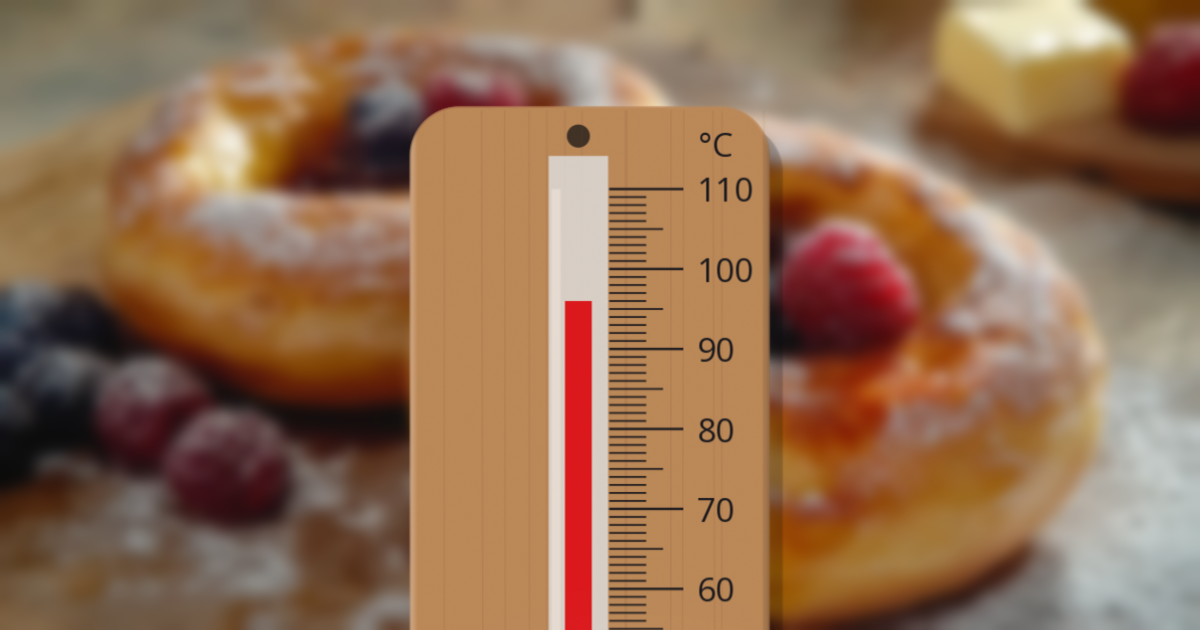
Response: 96
